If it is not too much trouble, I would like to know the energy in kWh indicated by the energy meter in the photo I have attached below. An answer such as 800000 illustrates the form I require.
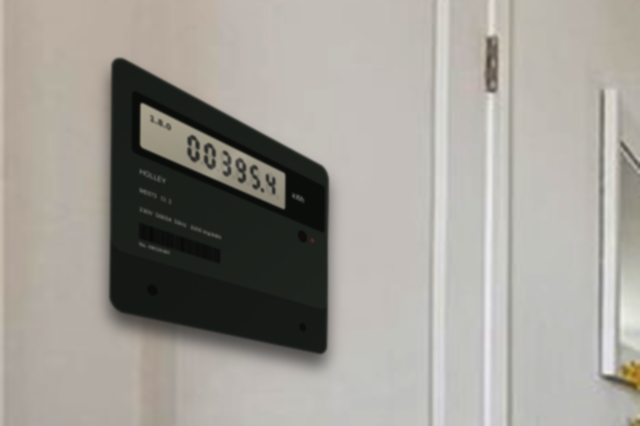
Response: 395.4
